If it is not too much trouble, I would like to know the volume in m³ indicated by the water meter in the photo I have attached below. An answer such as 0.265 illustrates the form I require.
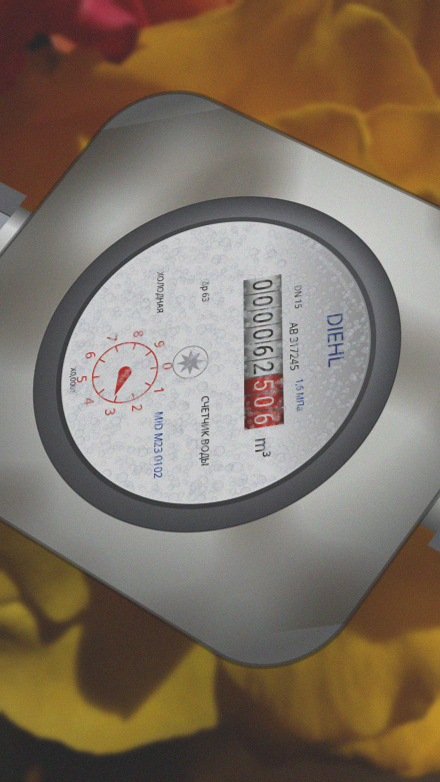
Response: 62.5063
